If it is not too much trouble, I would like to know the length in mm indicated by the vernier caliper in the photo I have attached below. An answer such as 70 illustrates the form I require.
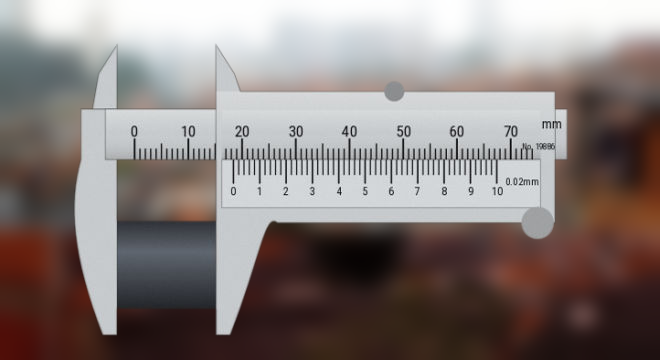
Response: 18.4
